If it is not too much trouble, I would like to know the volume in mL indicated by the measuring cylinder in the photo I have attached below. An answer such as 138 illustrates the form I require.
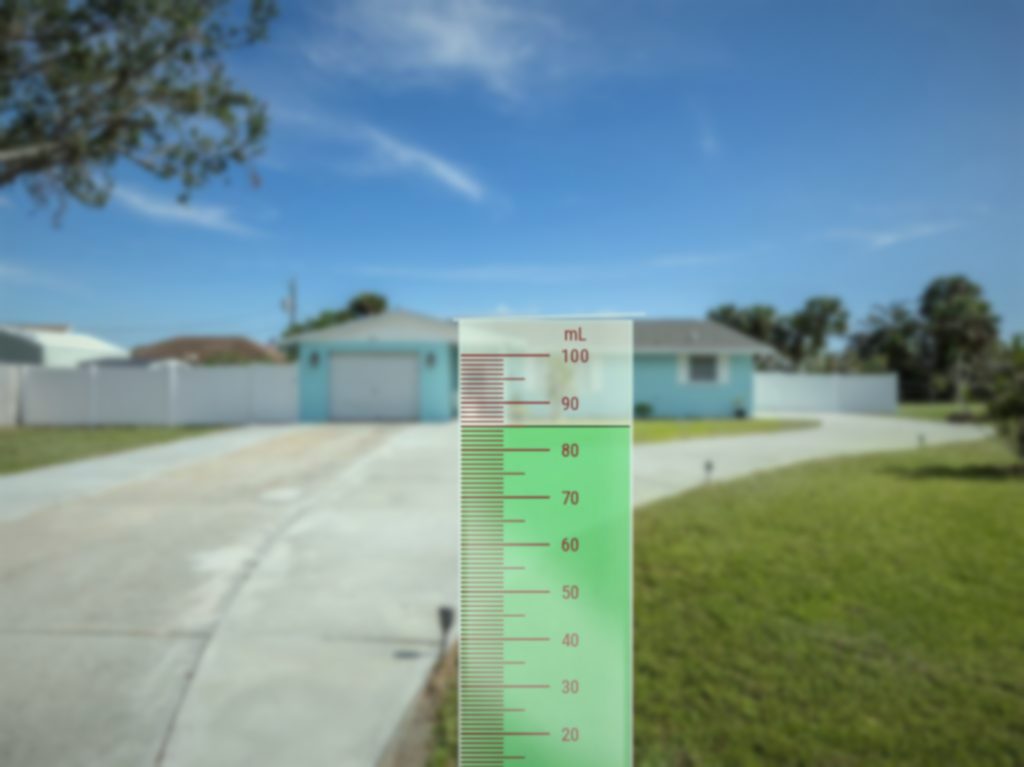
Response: 85
